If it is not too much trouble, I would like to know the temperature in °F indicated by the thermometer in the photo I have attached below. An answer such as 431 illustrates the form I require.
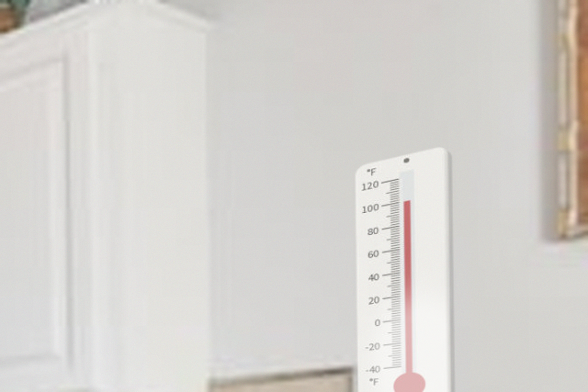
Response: 100
